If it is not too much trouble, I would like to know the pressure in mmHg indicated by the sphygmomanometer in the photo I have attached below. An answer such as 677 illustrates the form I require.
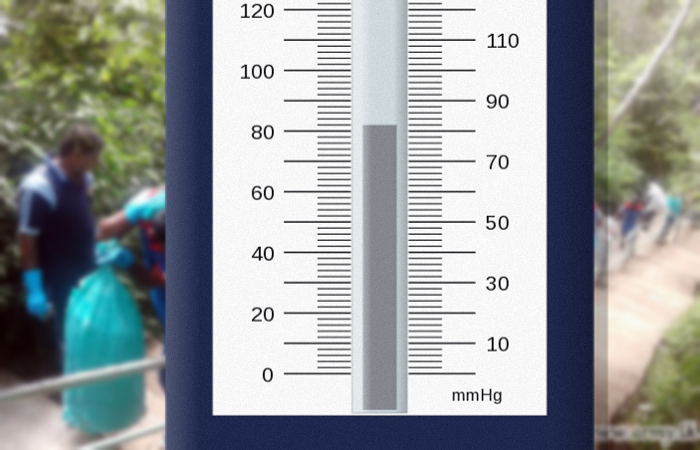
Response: 82
